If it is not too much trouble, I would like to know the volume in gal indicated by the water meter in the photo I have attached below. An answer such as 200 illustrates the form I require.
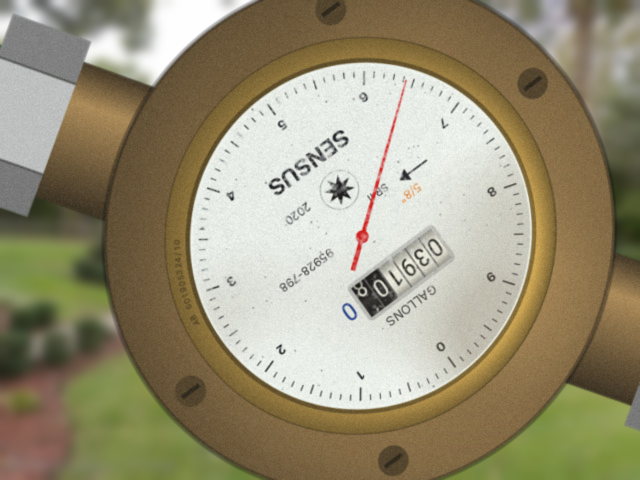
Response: 391076.4
